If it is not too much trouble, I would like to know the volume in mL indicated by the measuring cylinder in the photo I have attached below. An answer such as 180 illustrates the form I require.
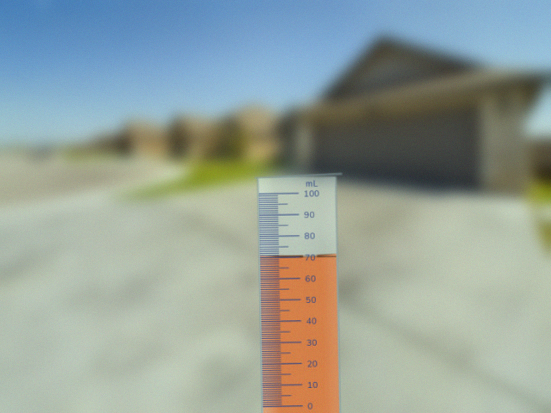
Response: 70
